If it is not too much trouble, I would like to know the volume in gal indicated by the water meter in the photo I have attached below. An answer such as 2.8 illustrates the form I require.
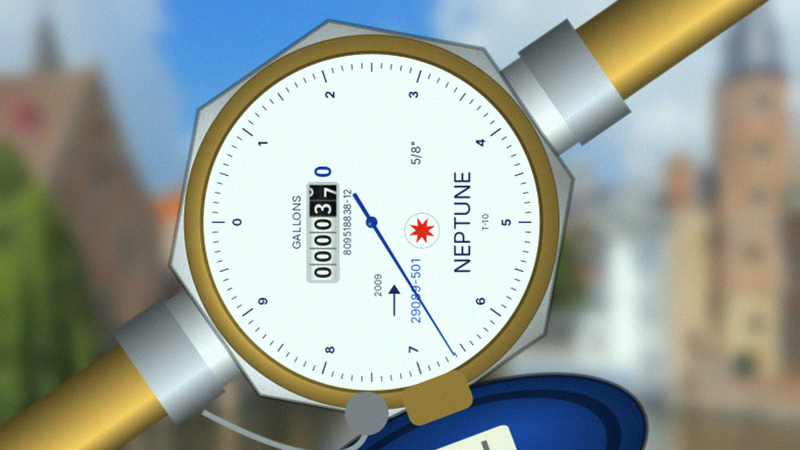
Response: 366.6
